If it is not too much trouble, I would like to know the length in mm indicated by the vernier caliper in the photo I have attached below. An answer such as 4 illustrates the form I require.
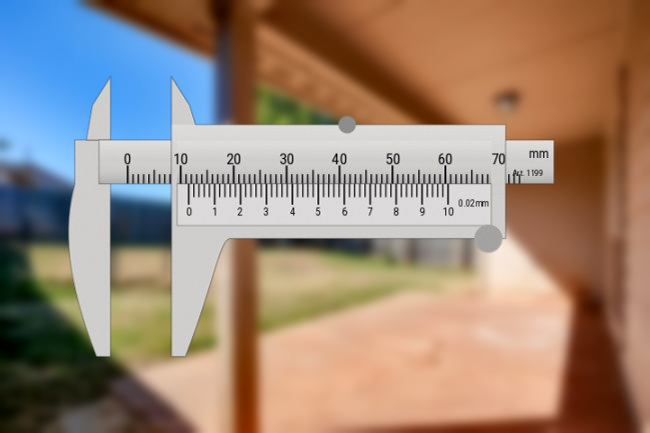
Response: 11.5
